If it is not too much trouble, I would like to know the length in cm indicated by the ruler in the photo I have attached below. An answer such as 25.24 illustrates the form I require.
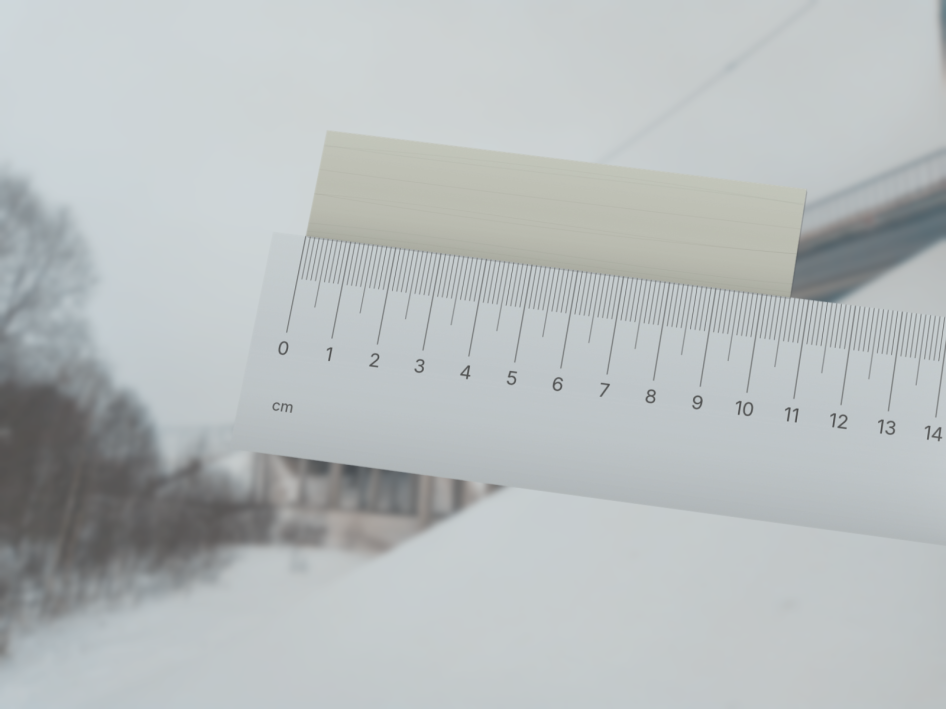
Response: 10.6
